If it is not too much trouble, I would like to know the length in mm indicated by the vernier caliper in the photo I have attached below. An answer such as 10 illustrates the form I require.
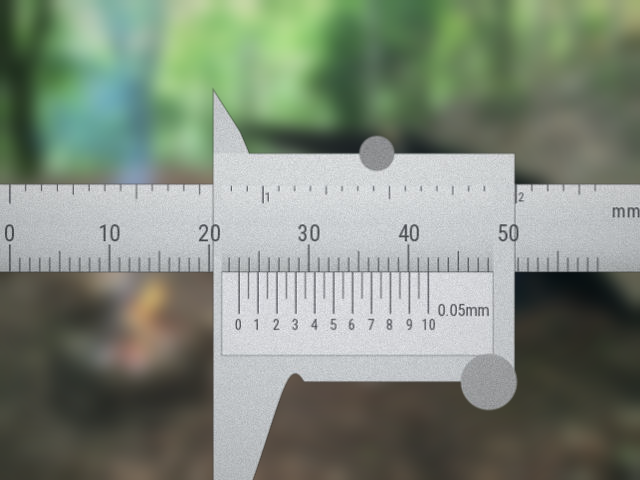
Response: 23.0
